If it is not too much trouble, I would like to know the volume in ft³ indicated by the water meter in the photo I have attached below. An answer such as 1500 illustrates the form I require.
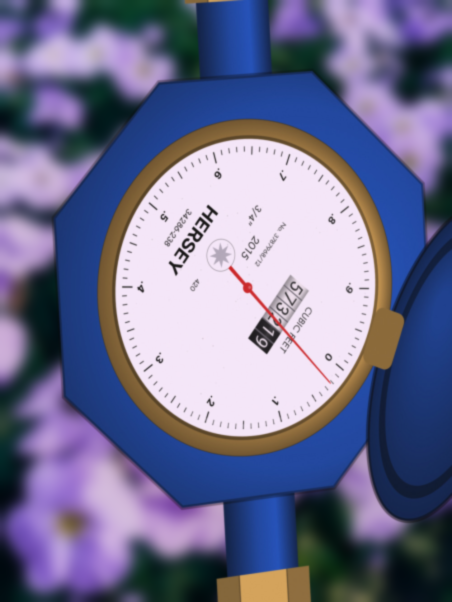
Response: 573219.02
